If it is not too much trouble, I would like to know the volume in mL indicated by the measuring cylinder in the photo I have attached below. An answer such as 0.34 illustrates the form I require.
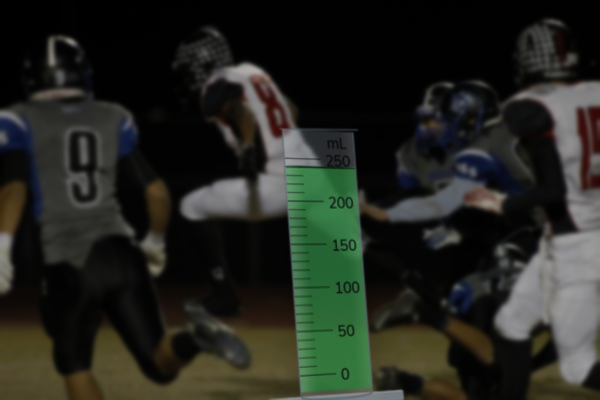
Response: 240
